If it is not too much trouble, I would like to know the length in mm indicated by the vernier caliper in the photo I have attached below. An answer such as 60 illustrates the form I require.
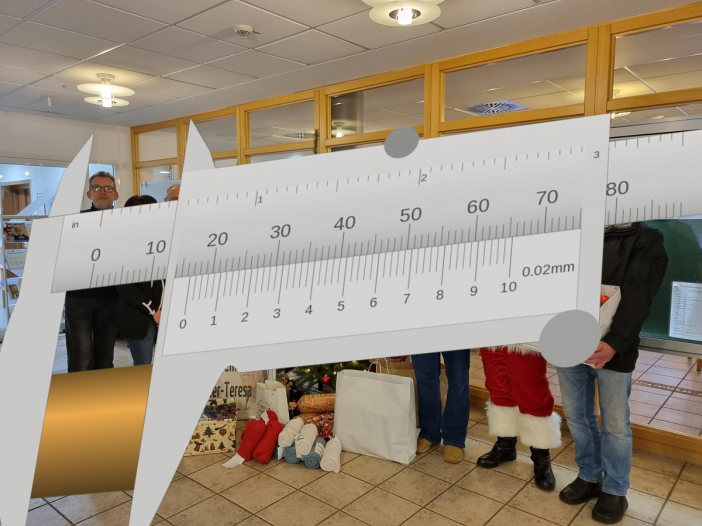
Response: 16.4
